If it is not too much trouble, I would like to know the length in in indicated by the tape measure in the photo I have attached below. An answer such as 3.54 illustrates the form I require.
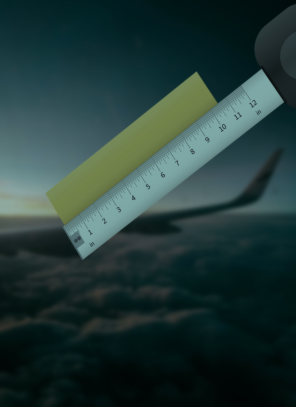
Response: 10.5
